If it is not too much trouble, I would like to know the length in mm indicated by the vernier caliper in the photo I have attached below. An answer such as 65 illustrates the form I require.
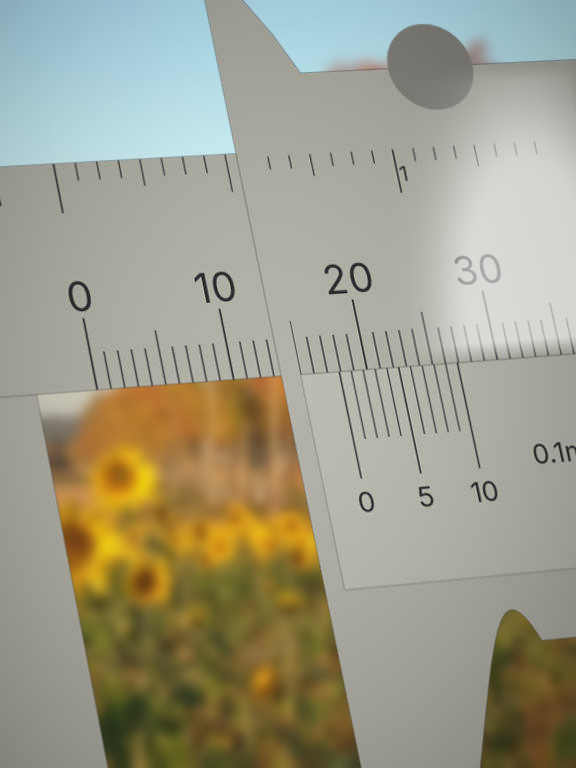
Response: 17.9
